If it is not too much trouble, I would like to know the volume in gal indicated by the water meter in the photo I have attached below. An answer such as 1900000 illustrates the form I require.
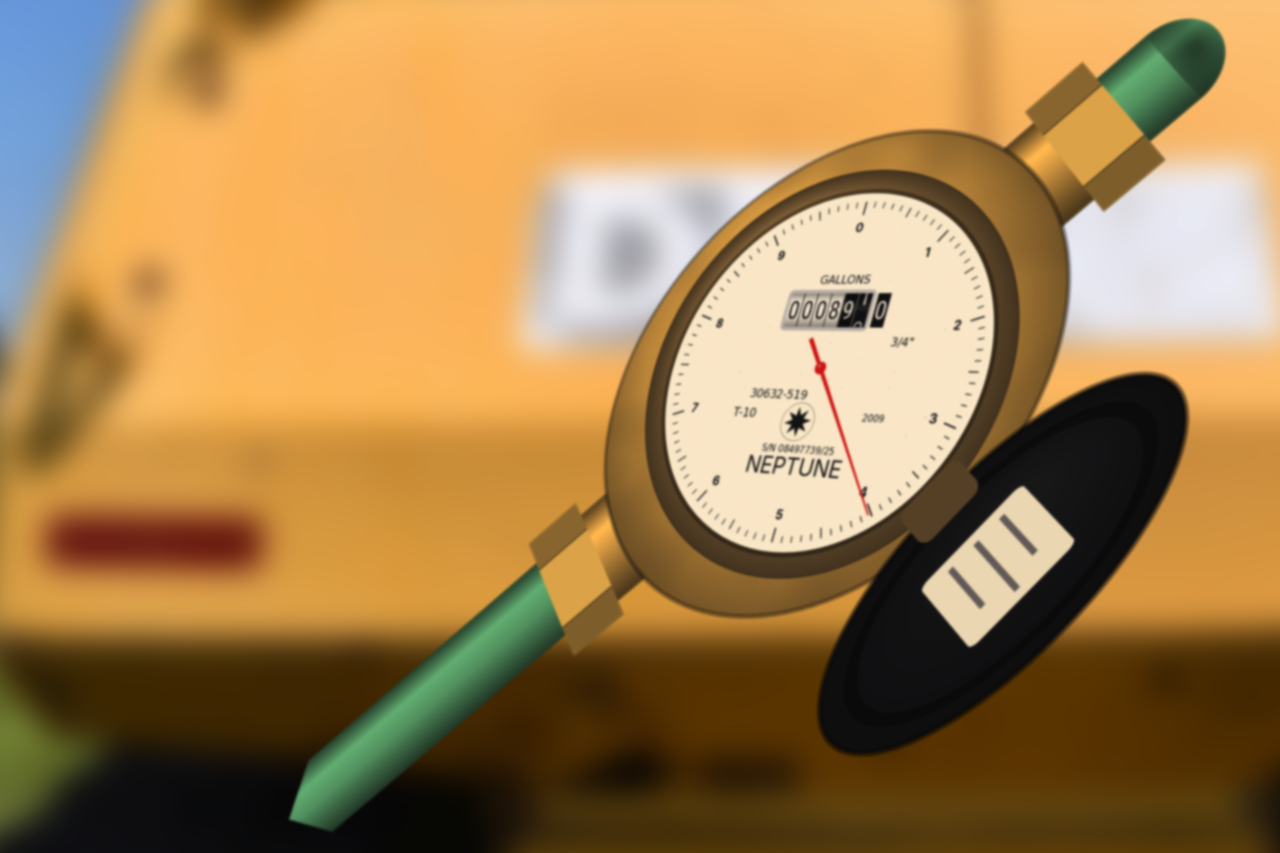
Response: 8914.0
